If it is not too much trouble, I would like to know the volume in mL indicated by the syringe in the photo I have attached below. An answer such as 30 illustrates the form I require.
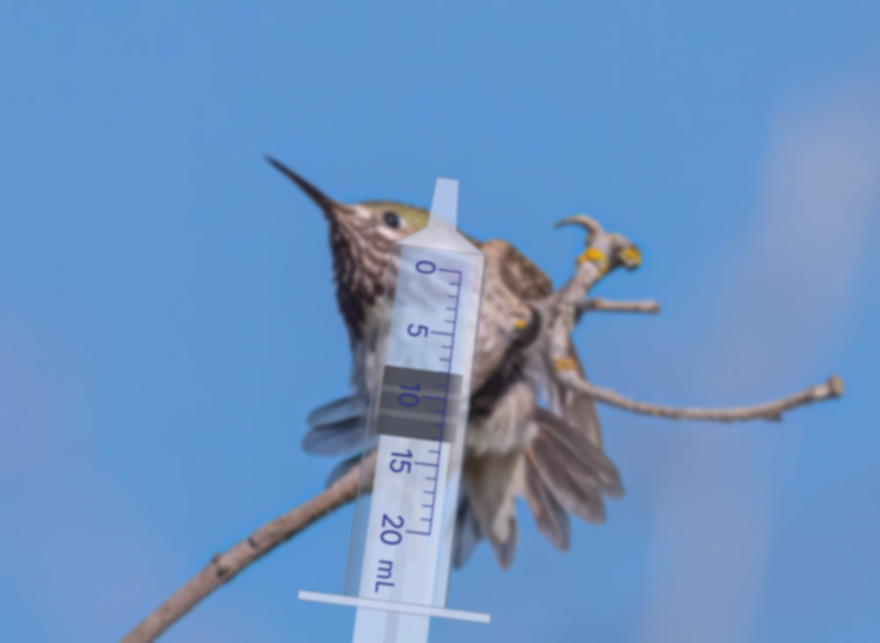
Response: 8
